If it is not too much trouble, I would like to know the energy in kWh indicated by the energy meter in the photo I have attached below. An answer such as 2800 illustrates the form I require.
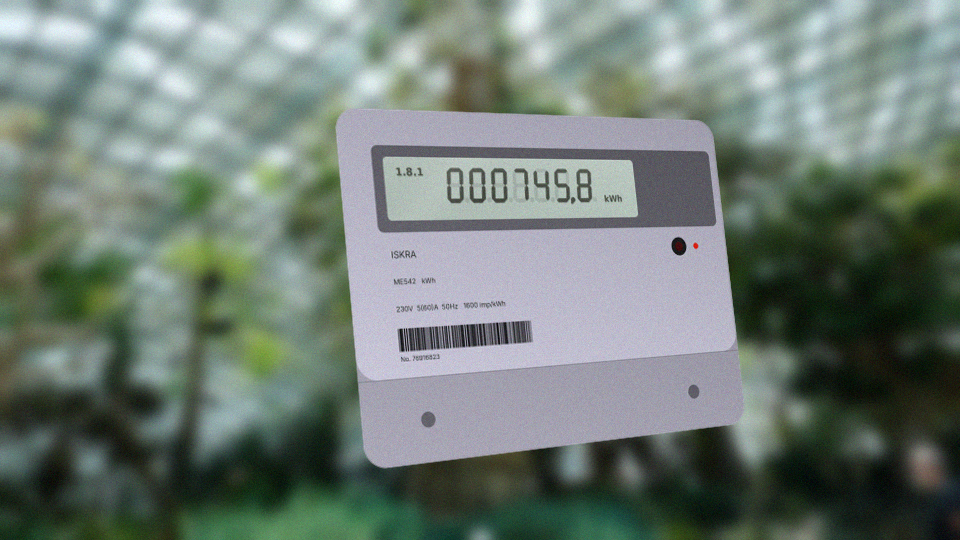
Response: 745.8
